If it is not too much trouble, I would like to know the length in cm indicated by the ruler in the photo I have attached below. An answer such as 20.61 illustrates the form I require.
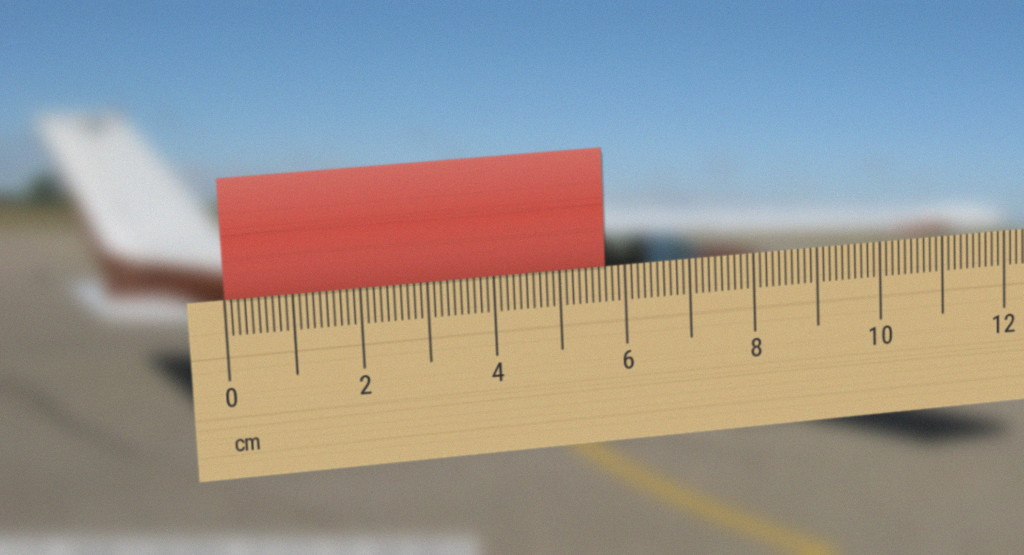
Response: 5.7
